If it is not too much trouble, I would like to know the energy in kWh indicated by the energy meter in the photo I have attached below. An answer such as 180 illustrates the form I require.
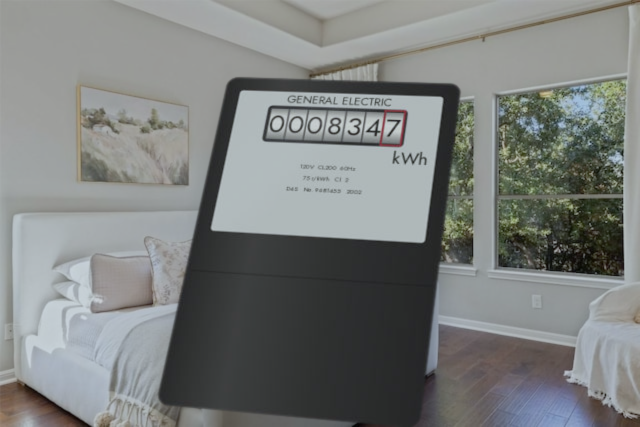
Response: 834.7
